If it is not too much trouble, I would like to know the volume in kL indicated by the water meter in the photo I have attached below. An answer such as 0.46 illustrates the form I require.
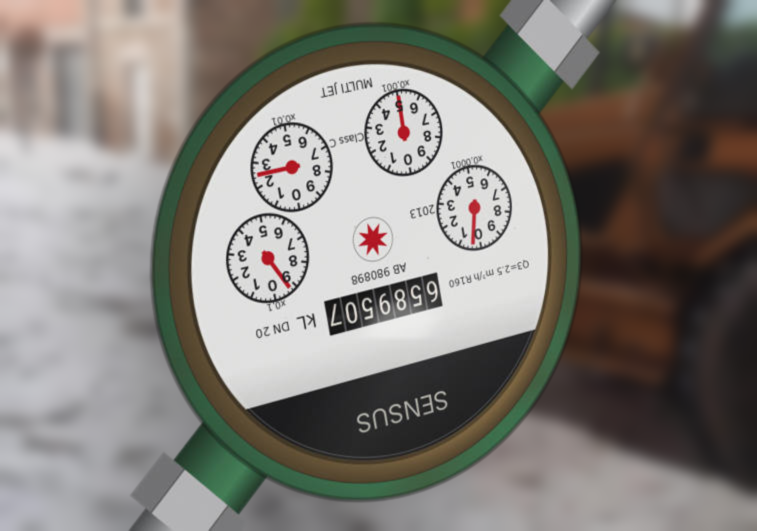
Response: 6589506.9250
